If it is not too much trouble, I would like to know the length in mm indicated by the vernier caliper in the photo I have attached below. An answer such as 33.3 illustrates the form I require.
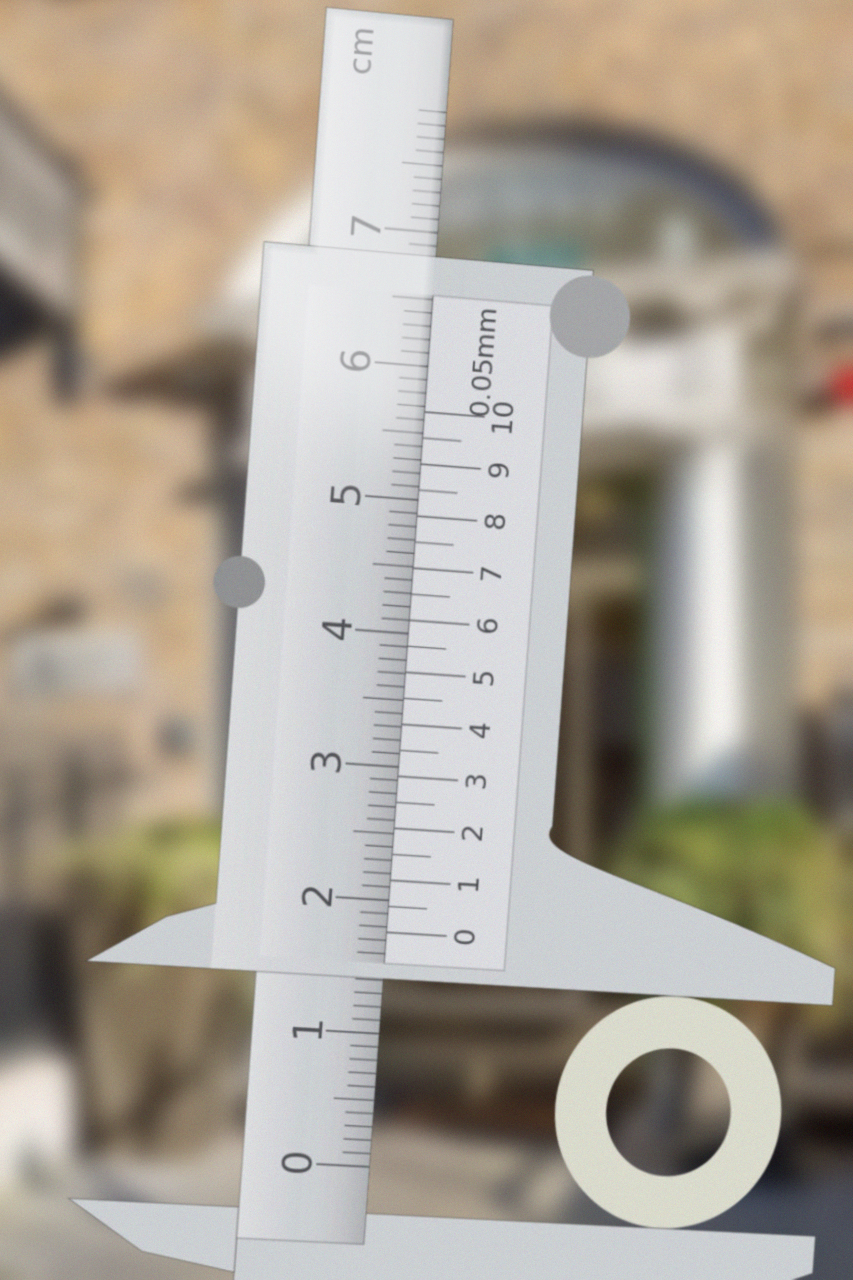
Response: 17.6
